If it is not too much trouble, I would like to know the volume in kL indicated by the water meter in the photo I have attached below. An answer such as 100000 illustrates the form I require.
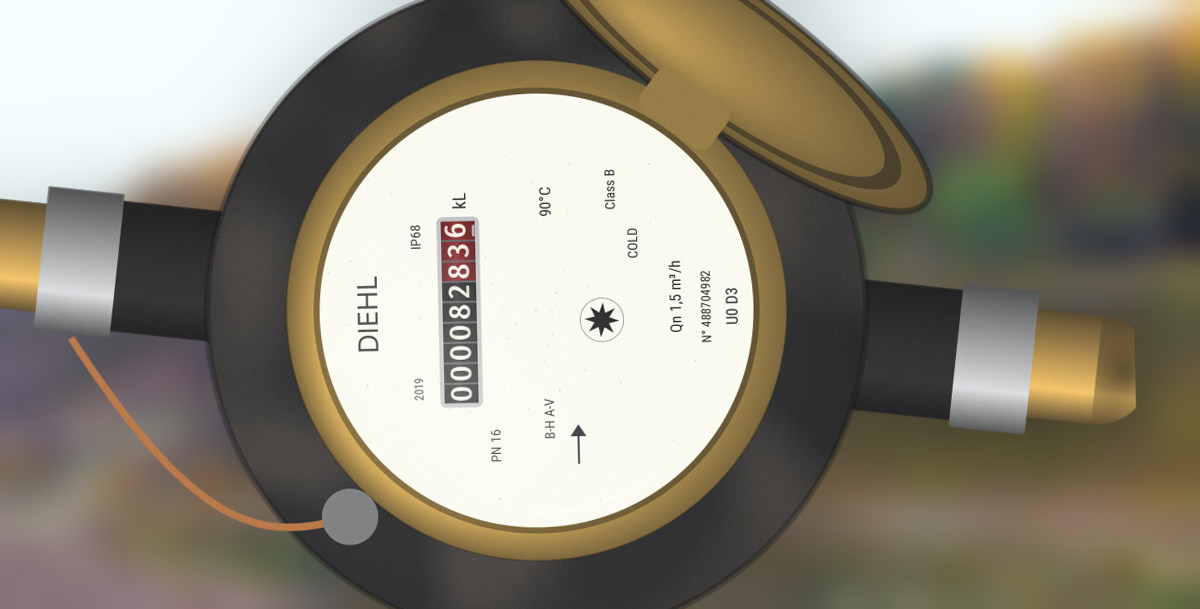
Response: 82.836
